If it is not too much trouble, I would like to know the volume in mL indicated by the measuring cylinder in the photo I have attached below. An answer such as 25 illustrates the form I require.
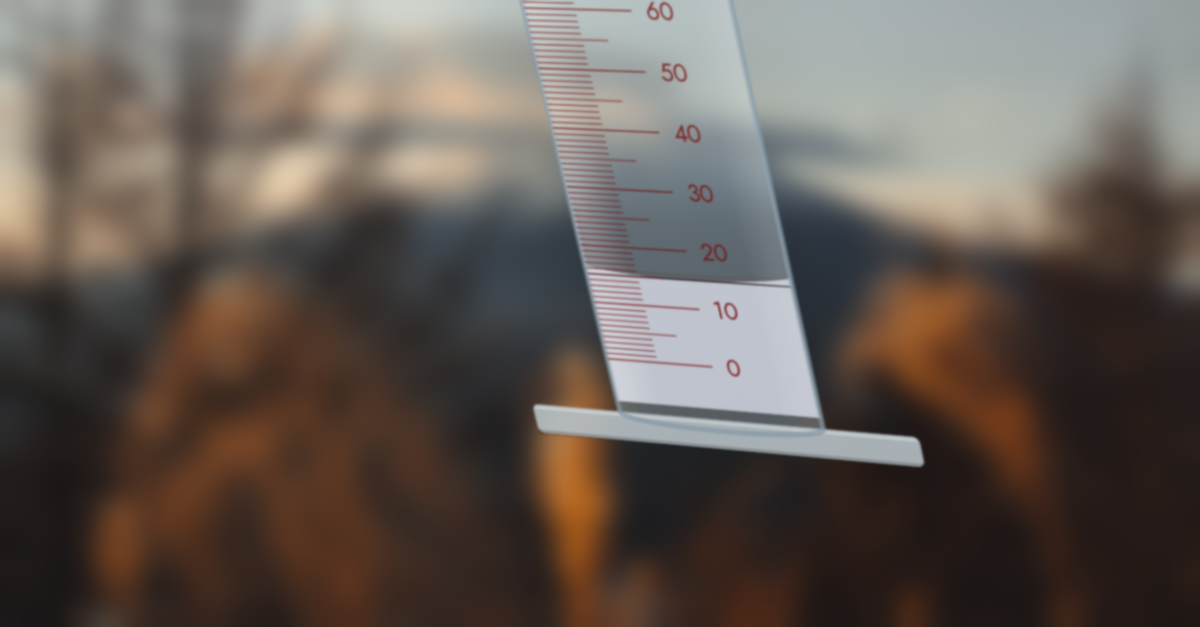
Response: 15
